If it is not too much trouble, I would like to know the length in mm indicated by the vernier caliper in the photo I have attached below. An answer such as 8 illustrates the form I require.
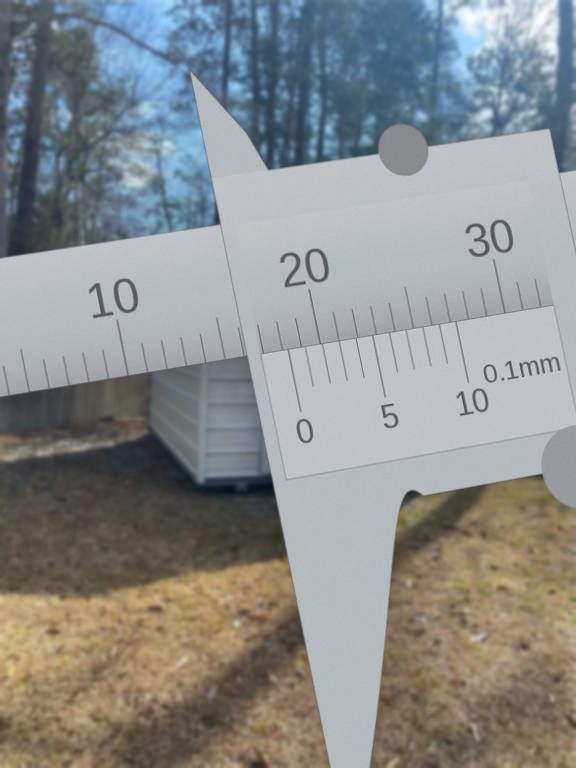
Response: 18.3
